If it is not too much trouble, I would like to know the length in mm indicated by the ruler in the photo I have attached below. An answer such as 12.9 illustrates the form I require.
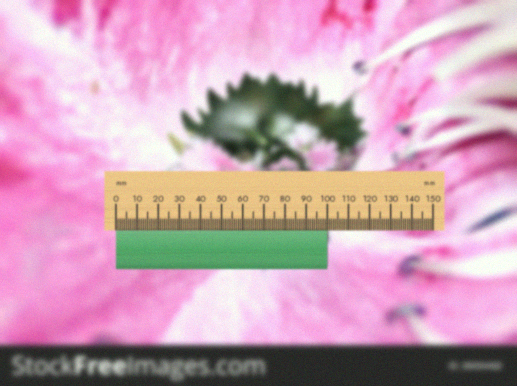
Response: 100
